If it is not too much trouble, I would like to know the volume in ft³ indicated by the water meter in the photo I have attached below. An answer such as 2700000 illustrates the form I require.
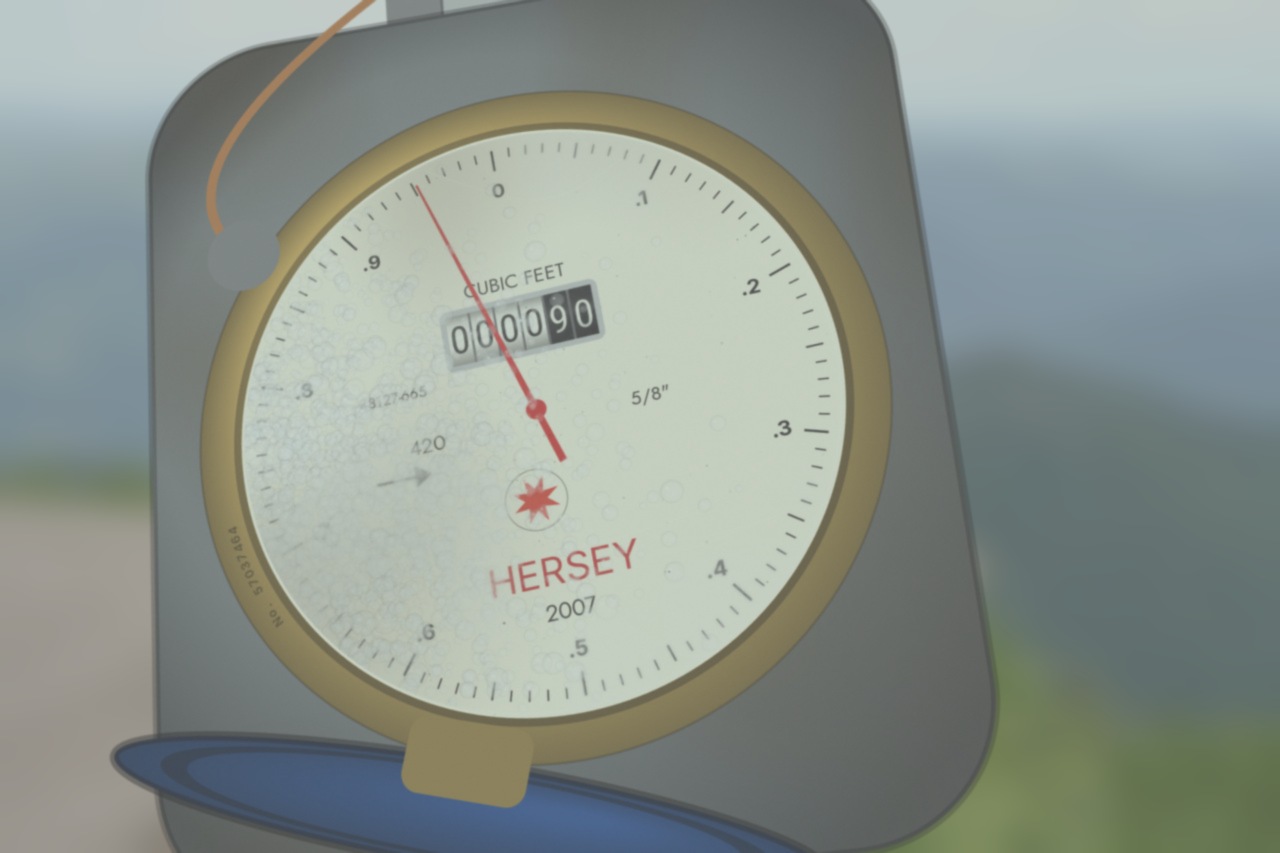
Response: 89.95
